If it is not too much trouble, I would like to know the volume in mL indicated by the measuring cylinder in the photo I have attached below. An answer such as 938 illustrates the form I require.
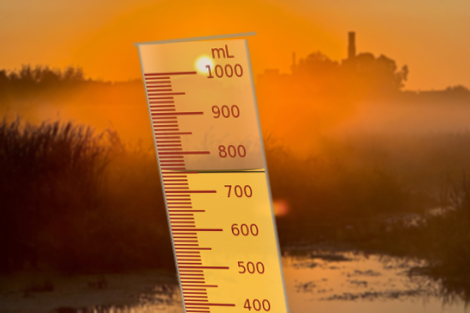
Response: 750
